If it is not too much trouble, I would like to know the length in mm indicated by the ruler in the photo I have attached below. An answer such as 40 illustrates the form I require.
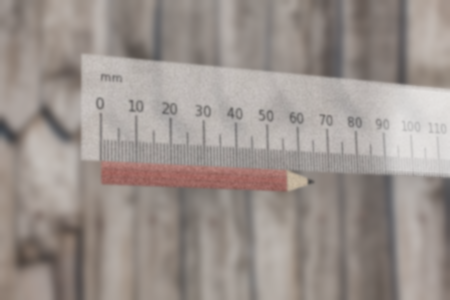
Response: 65
